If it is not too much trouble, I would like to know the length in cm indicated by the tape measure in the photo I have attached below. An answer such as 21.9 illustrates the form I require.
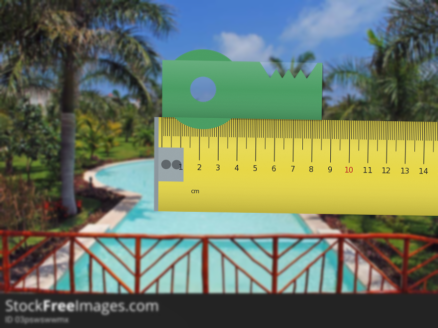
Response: 8.5
